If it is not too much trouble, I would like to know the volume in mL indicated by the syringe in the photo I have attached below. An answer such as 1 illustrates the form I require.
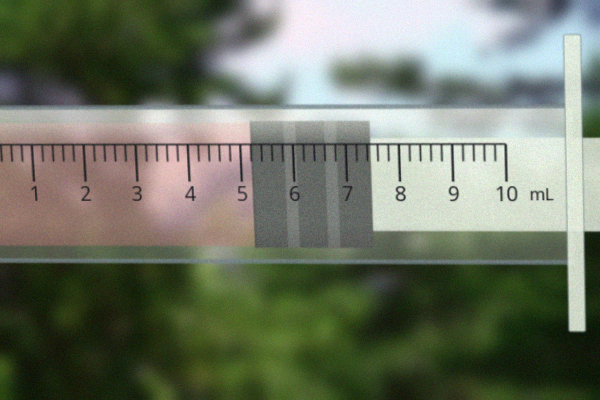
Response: 5.2
